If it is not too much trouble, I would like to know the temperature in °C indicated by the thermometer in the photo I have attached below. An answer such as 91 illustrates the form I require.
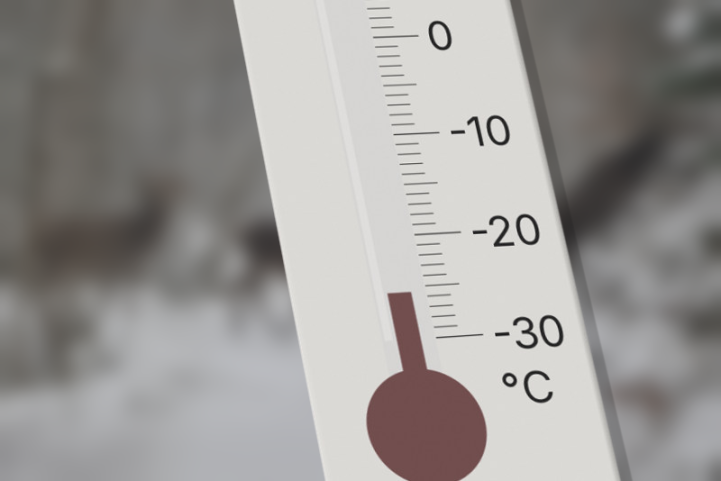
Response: -25.5
